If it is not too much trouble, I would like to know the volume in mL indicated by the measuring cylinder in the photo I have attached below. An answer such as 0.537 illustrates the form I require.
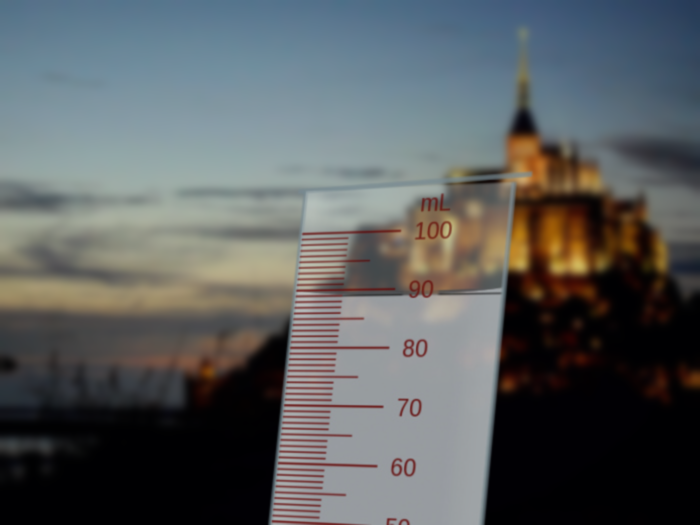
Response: 89
